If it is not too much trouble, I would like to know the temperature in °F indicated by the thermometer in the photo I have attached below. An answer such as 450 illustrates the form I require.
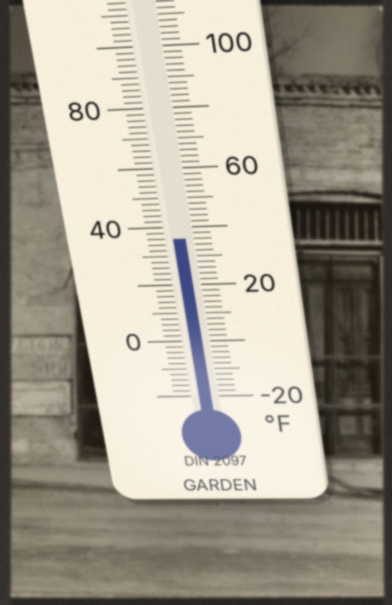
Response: 36
